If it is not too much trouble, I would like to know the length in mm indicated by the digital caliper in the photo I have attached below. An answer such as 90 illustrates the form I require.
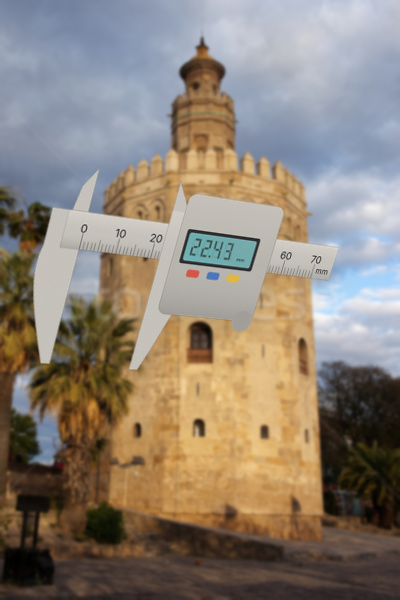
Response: 22.43
